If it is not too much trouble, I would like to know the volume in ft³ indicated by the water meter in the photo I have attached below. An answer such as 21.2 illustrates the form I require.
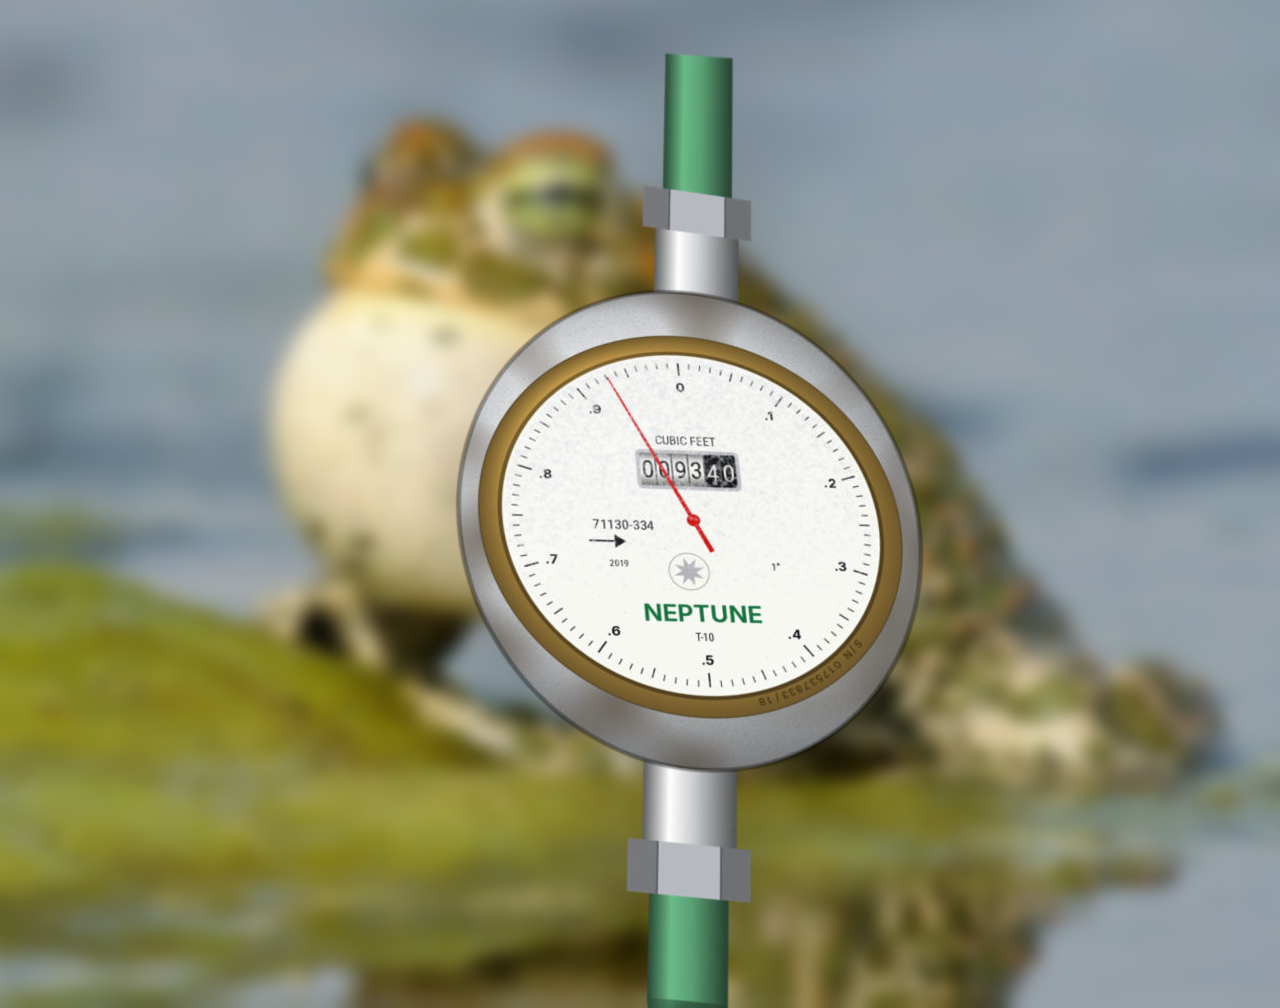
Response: 9339.93
